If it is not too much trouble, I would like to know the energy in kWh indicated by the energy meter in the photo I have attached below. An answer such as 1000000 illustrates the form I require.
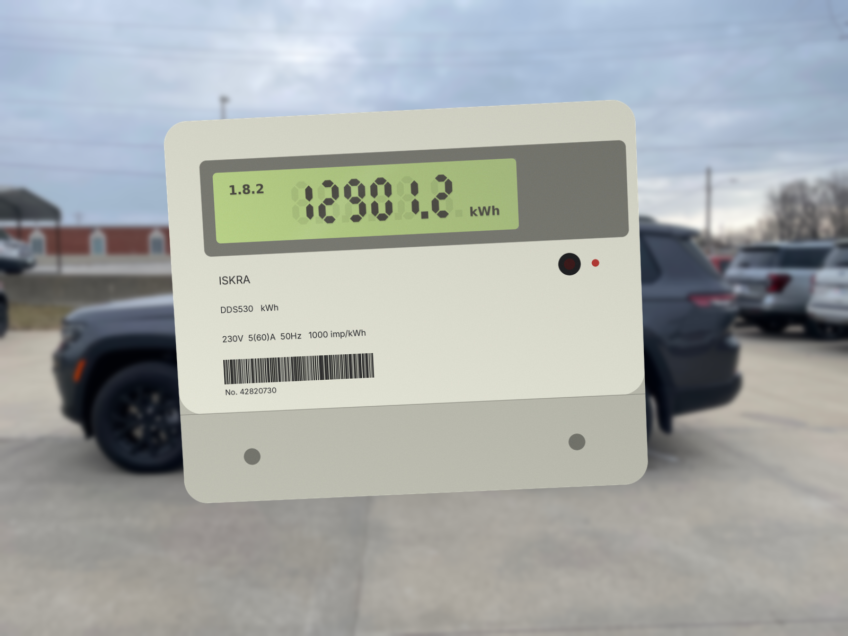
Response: 12901.2
